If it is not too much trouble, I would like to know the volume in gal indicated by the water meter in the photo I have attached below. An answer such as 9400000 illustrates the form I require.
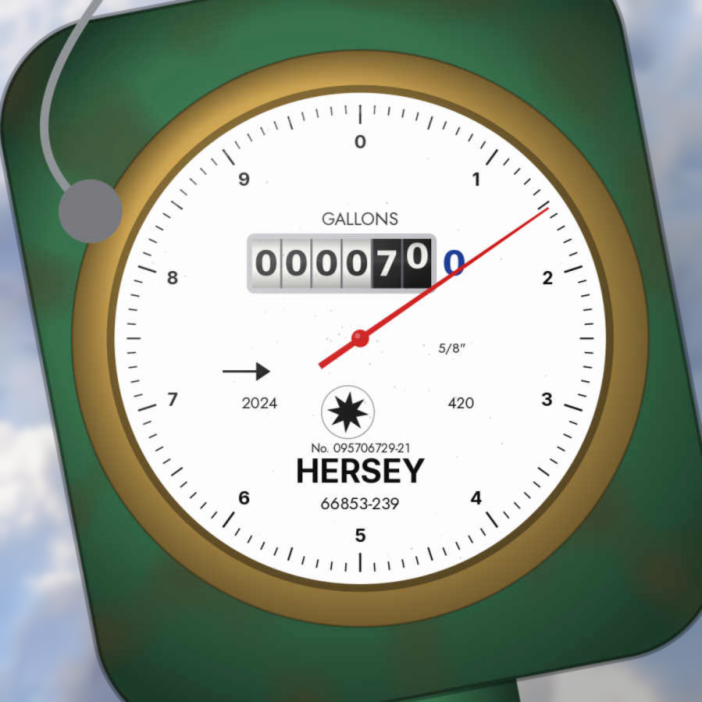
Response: 701.5
